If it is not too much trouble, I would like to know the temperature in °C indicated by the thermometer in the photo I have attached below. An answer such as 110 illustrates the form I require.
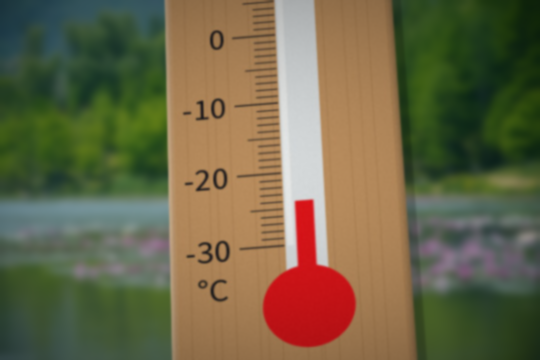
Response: -24
